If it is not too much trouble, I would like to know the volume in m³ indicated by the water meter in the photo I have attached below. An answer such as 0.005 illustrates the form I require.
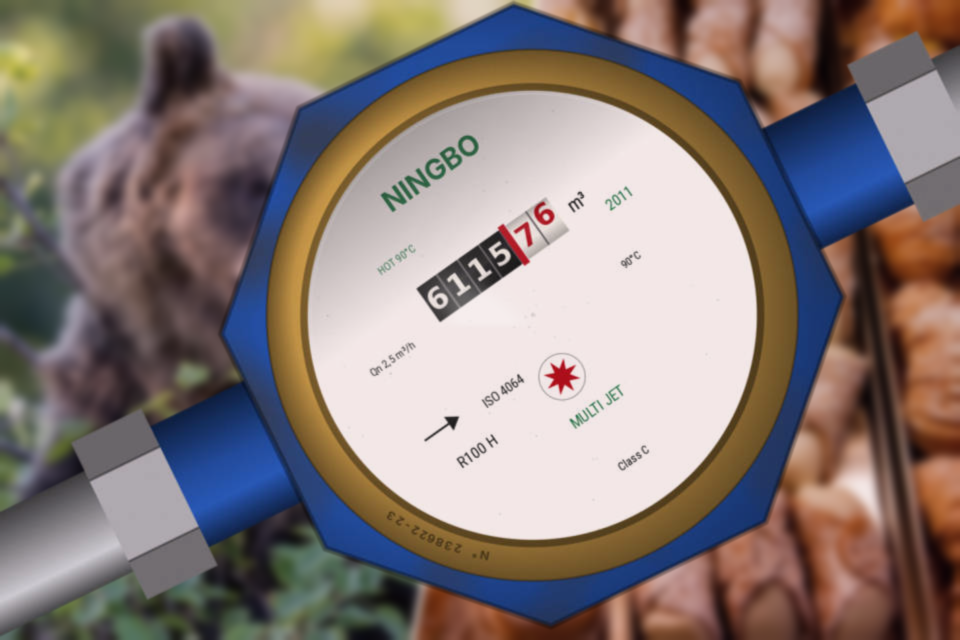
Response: 6115.76
